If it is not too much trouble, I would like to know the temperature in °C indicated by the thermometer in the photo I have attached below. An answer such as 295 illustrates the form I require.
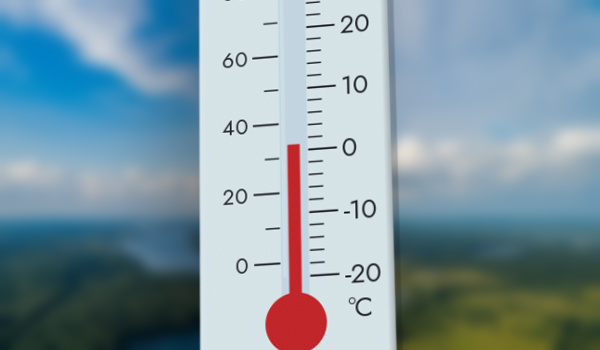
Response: 1
